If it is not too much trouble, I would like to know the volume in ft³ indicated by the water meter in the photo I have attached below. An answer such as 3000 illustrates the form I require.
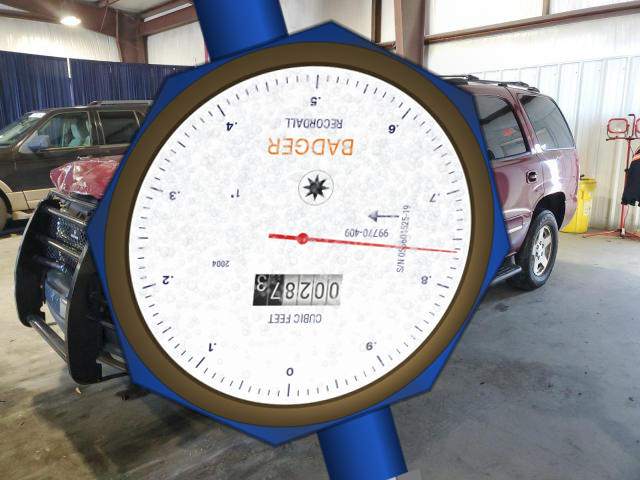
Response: 2872.76
